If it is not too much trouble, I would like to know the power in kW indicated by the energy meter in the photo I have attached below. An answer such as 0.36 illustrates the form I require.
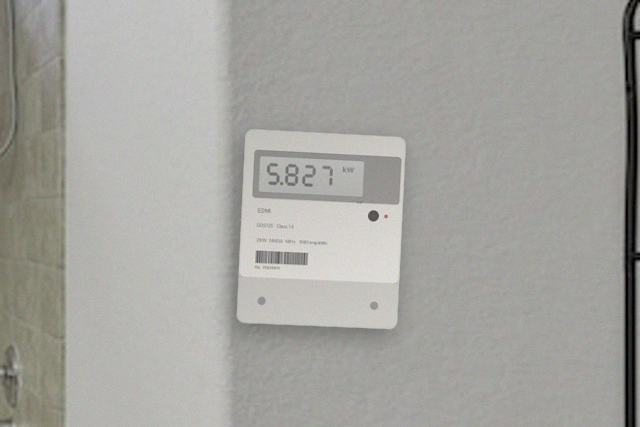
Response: 5.827
